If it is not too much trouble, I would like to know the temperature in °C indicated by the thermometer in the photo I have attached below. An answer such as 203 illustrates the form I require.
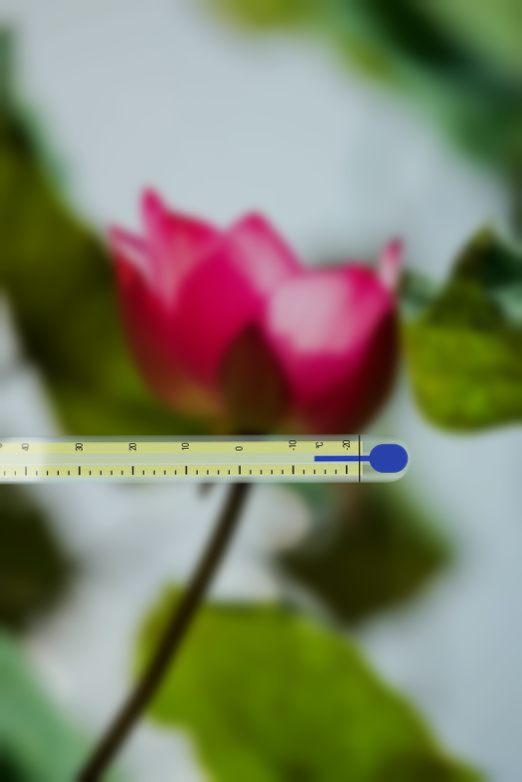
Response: -14
